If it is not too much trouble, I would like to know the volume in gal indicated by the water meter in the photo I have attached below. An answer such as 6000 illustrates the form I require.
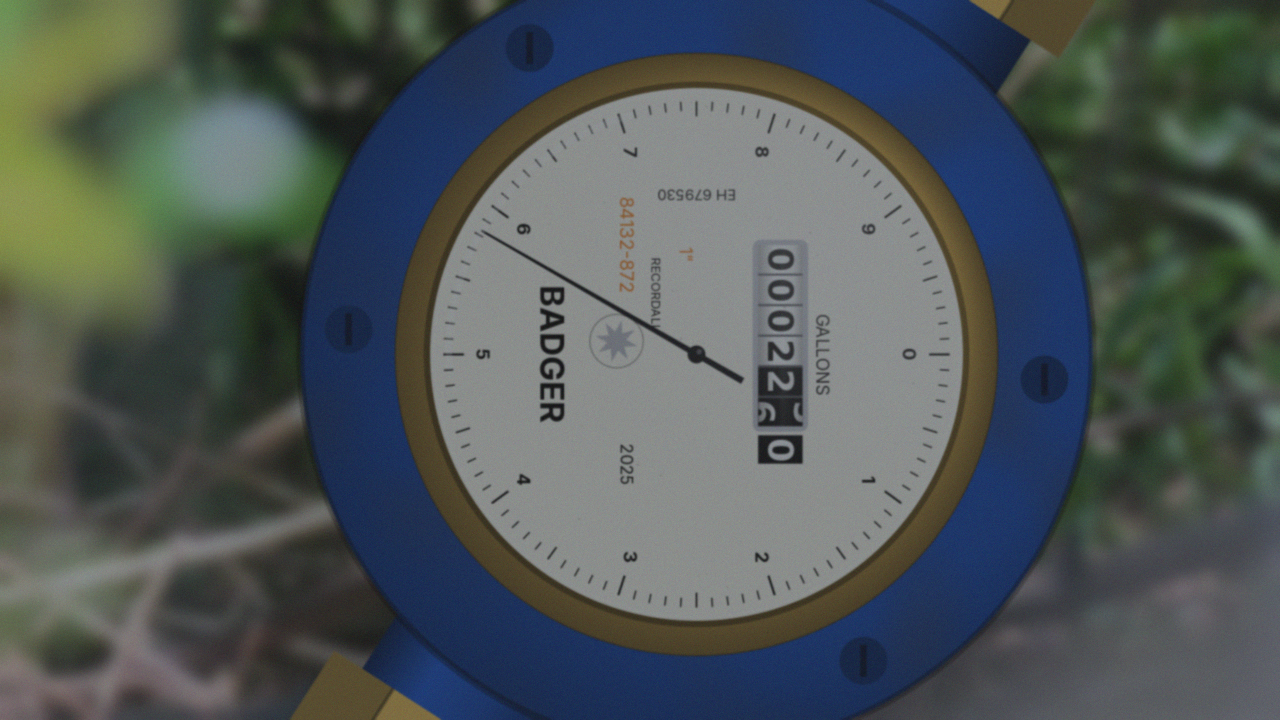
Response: 2255.8
